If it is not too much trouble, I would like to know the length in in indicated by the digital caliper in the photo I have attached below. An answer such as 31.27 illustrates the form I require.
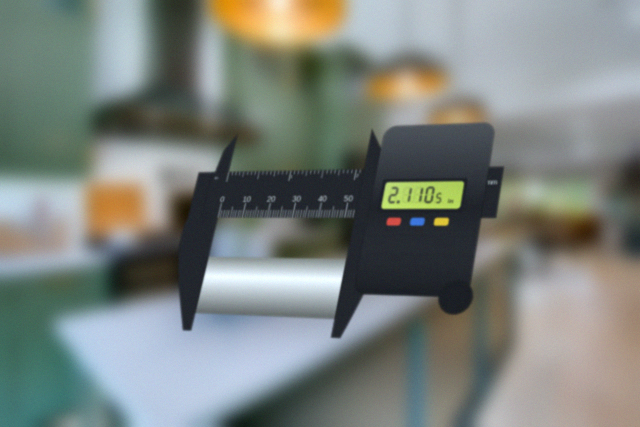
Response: 2.1105
